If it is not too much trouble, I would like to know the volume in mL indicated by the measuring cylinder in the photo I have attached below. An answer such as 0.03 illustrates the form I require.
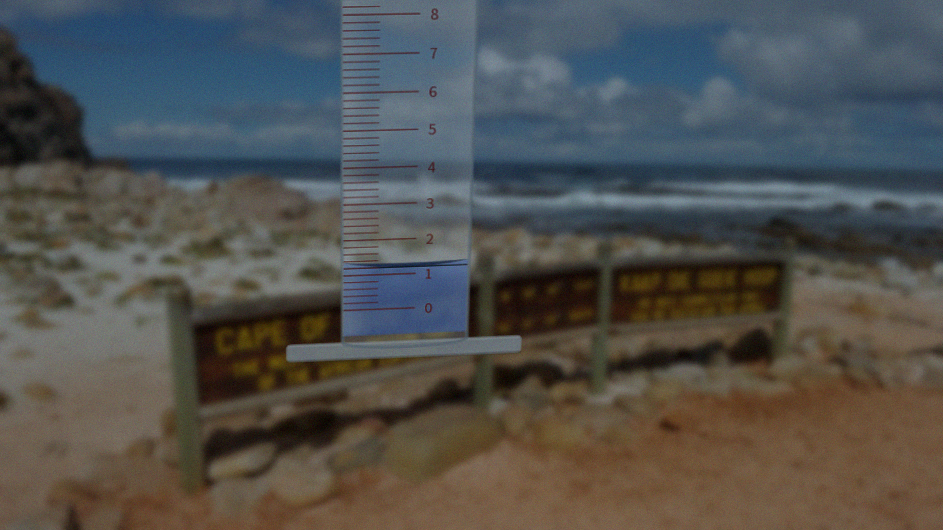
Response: 1.2
